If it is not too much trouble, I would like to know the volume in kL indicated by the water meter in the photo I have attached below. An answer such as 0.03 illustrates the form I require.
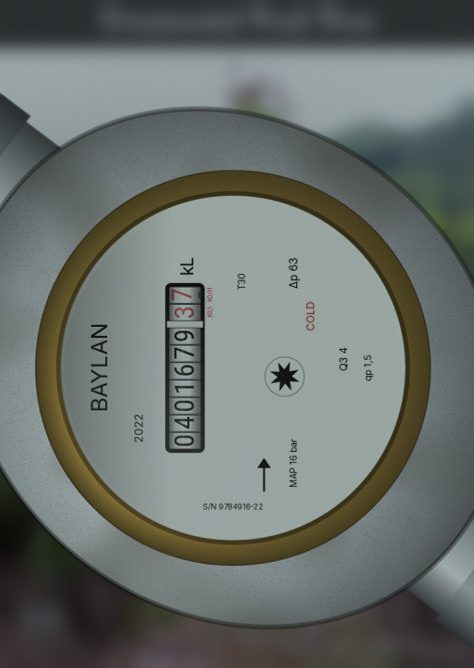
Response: 401679.37
